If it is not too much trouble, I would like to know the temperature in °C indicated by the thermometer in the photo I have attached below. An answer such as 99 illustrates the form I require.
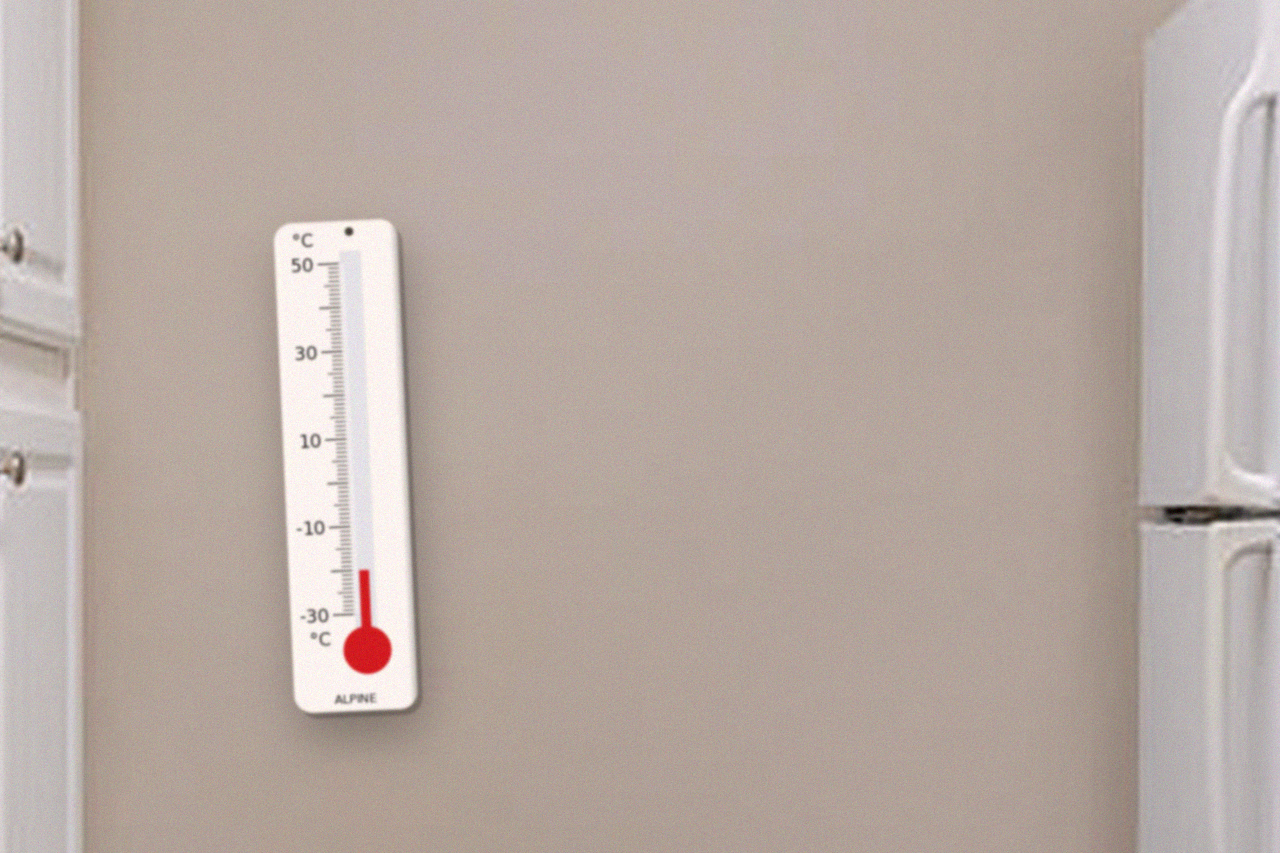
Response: -20
